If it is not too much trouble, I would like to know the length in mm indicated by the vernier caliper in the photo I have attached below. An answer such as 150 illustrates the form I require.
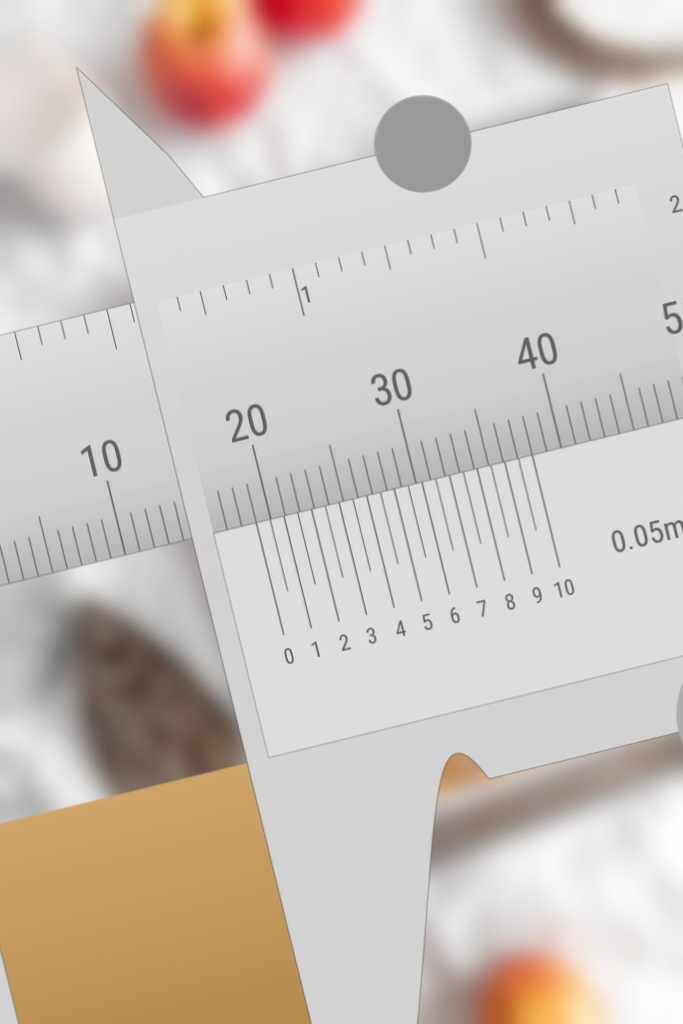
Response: 19.0
